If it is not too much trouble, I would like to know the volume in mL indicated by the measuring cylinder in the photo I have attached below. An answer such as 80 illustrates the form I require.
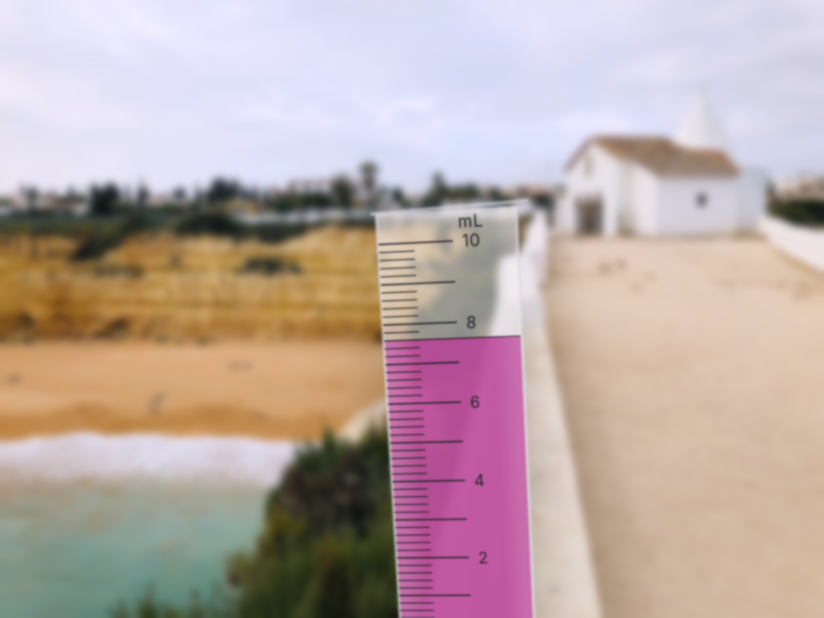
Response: 7.6
